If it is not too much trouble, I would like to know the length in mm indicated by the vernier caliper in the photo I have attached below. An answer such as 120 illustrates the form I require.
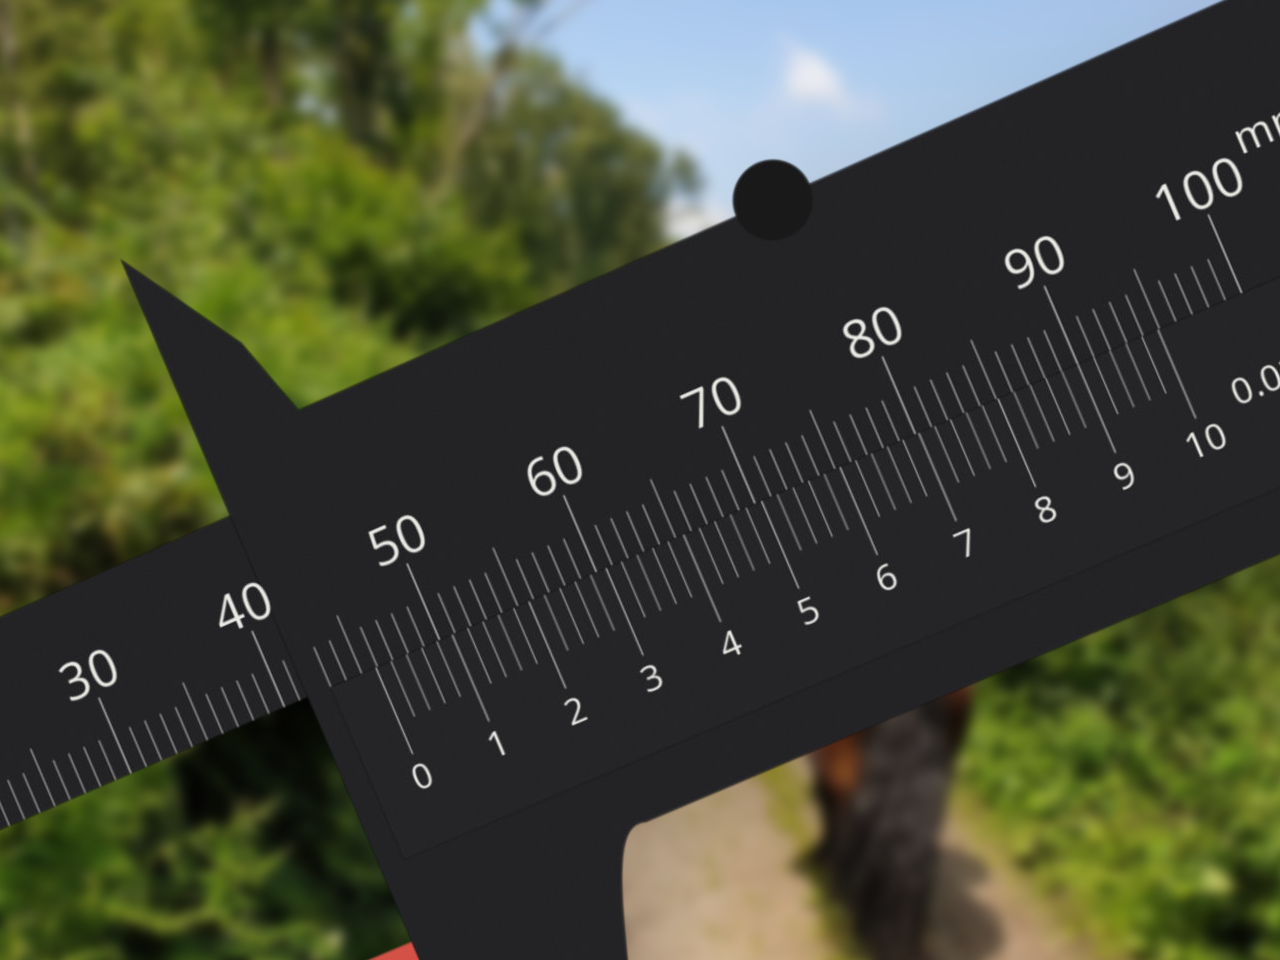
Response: 45.9
